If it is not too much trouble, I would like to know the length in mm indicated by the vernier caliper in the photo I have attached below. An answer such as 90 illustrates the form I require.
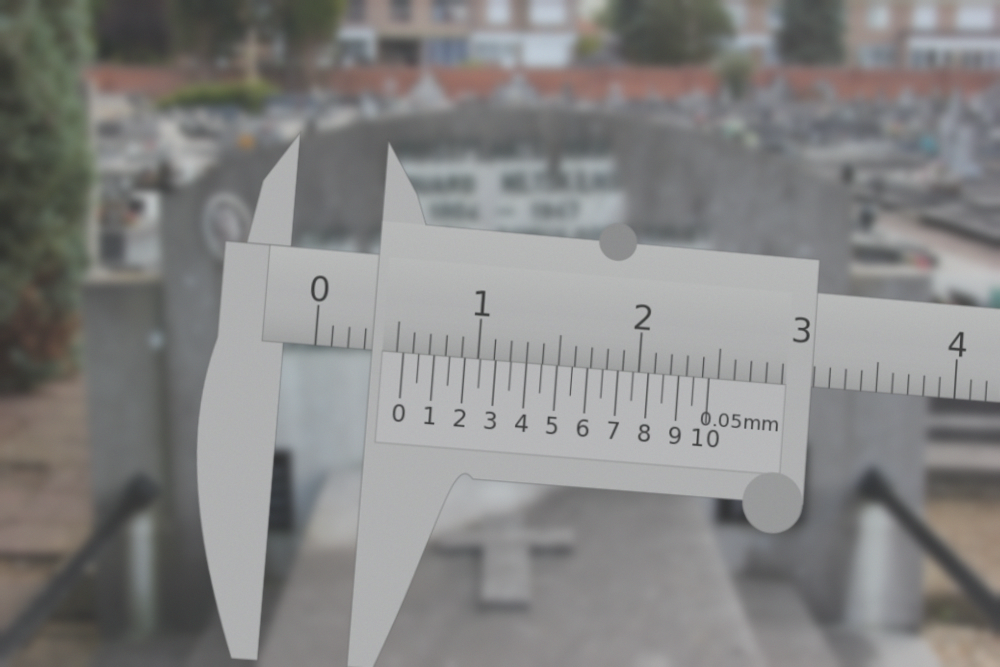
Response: 5.4
